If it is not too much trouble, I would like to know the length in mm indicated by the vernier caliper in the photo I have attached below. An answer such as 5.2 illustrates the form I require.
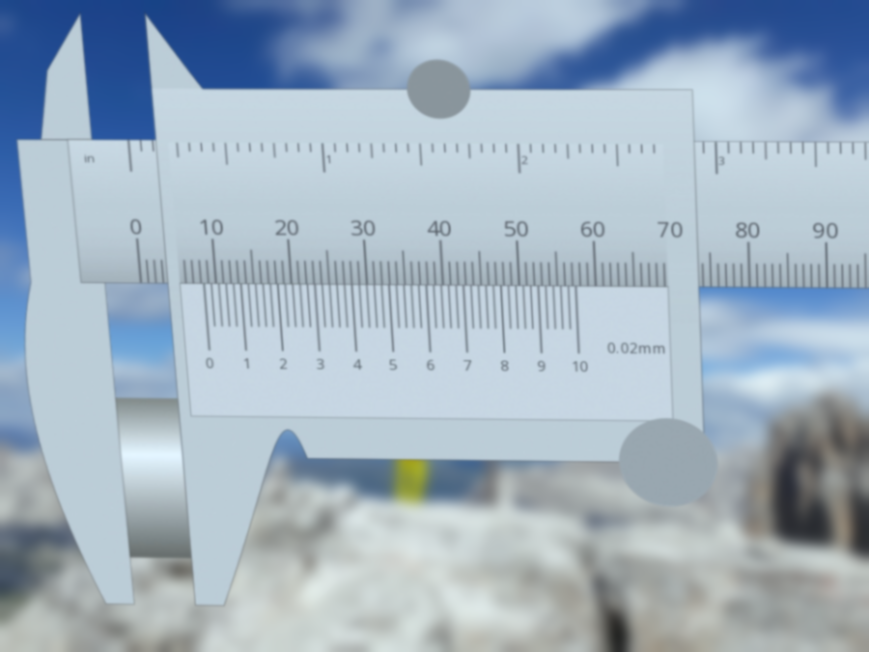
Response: 8.4
